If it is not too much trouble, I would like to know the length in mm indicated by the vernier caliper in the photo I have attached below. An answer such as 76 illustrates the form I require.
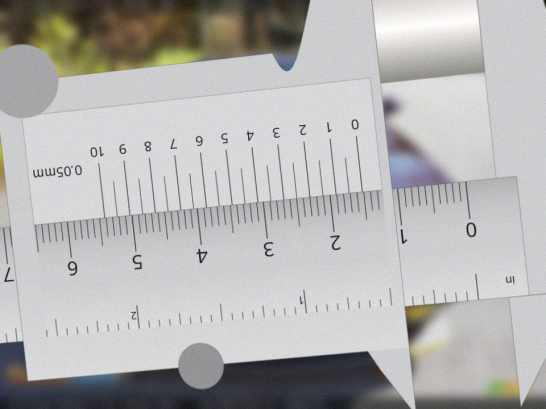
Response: 15.2
